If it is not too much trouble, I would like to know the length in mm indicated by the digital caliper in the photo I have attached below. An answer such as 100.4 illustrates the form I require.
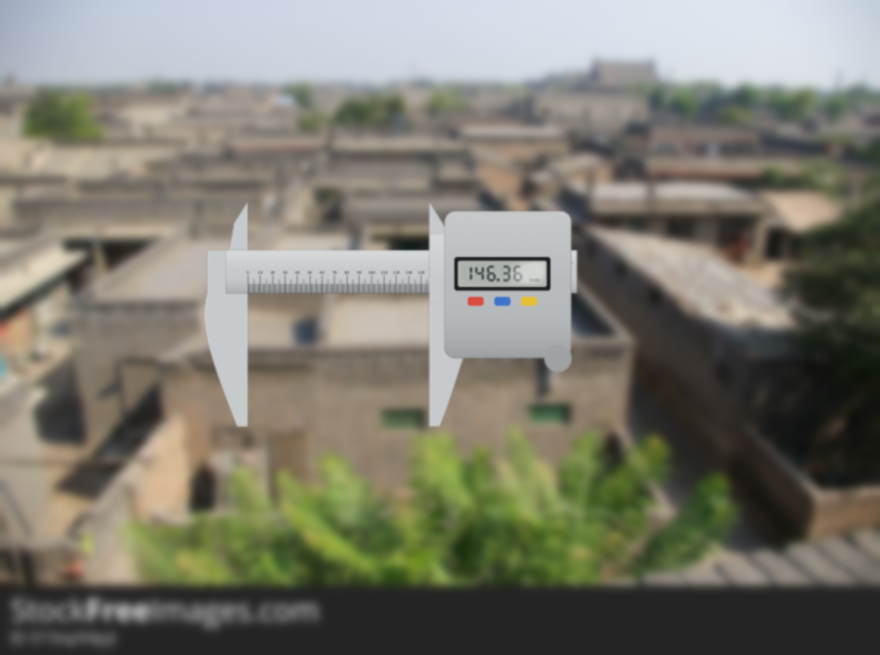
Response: 146.36
